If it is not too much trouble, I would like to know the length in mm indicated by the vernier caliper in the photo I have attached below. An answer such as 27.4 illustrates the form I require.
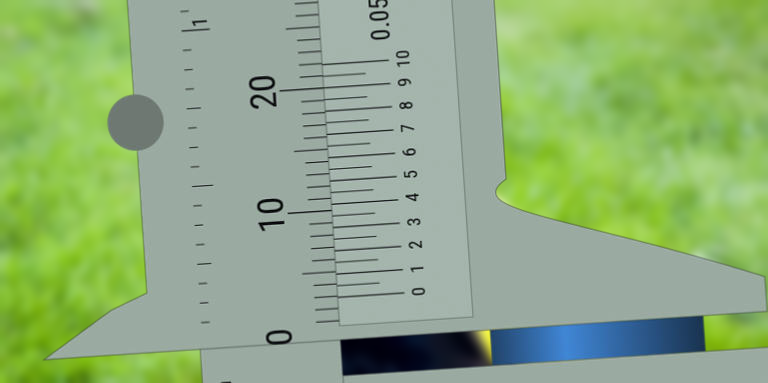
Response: 2.9
